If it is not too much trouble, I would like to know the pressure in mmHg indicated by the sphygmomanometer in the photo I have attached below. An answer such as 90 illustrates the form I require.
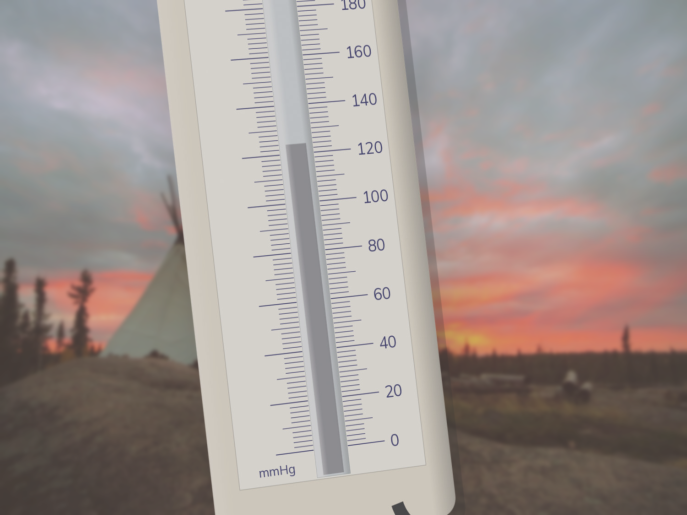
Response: 124
